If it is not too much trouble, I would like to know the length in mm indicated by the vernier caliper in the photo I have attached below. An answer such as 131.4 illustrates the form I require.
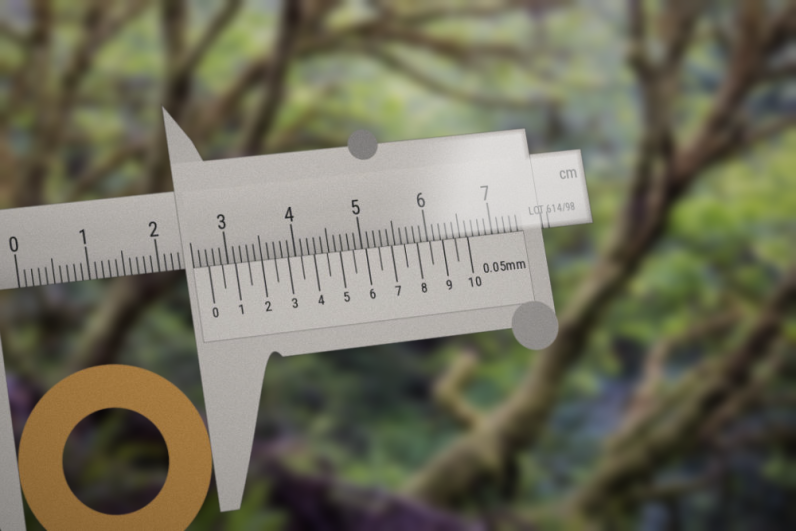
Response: 27.2
